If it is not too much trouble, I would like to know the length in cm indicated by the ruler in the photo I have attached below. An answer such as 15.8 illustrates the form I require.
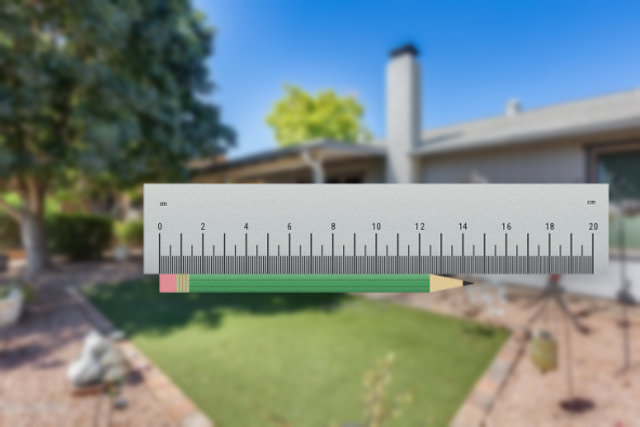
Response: 14.5
